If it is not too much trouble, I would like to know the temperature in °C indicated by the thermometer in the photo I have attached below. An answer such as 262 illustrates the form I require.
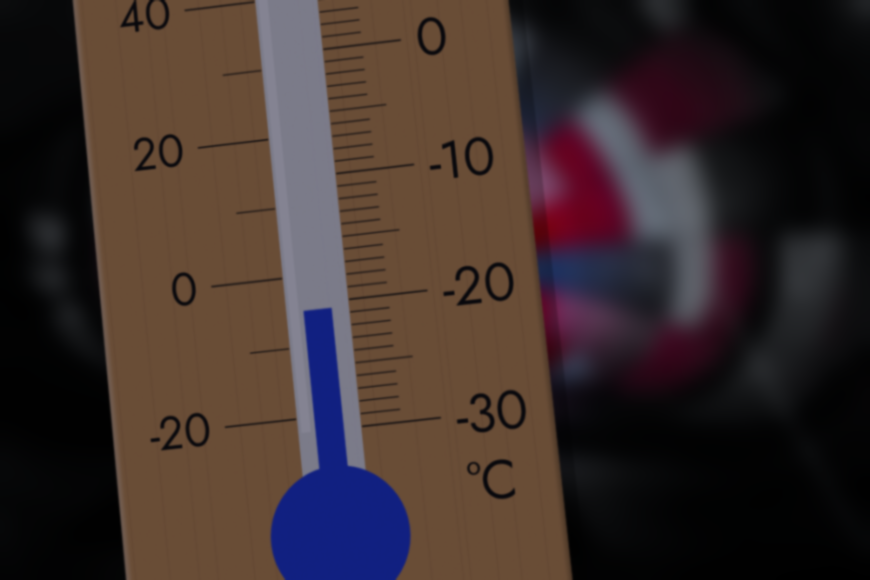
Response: -20.5
